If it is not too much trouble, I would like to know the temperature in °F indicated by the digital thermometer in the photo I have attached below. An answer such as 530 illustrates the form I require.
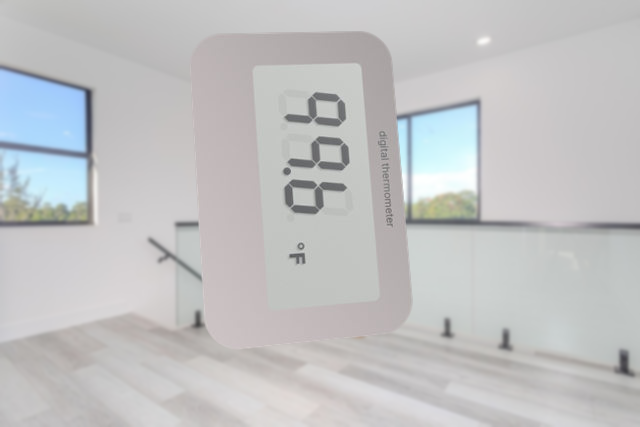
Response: 99.6
